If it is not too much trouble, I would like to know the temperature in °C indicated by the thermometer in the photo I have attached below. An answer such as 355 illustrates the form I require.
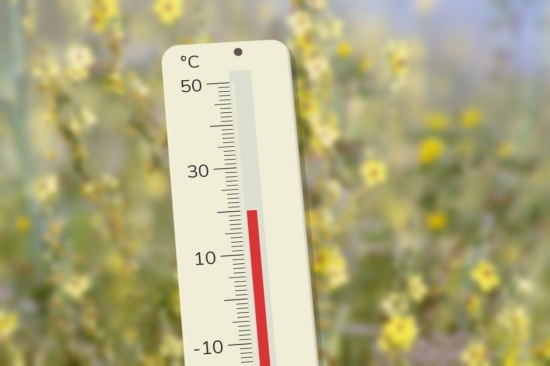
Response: 20
